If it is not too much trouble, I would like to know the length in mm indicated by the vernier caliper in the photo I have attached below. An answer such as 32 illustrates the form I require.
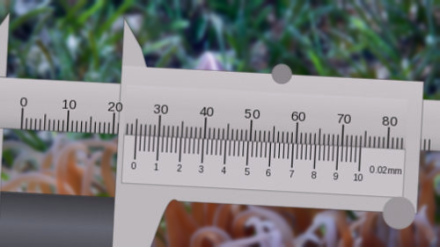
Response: 25.0
